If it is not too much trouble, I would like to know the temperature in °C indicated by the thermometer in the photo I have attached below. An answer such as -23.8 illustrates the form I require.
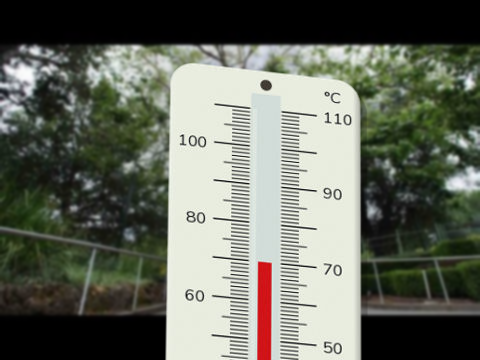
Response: 70
